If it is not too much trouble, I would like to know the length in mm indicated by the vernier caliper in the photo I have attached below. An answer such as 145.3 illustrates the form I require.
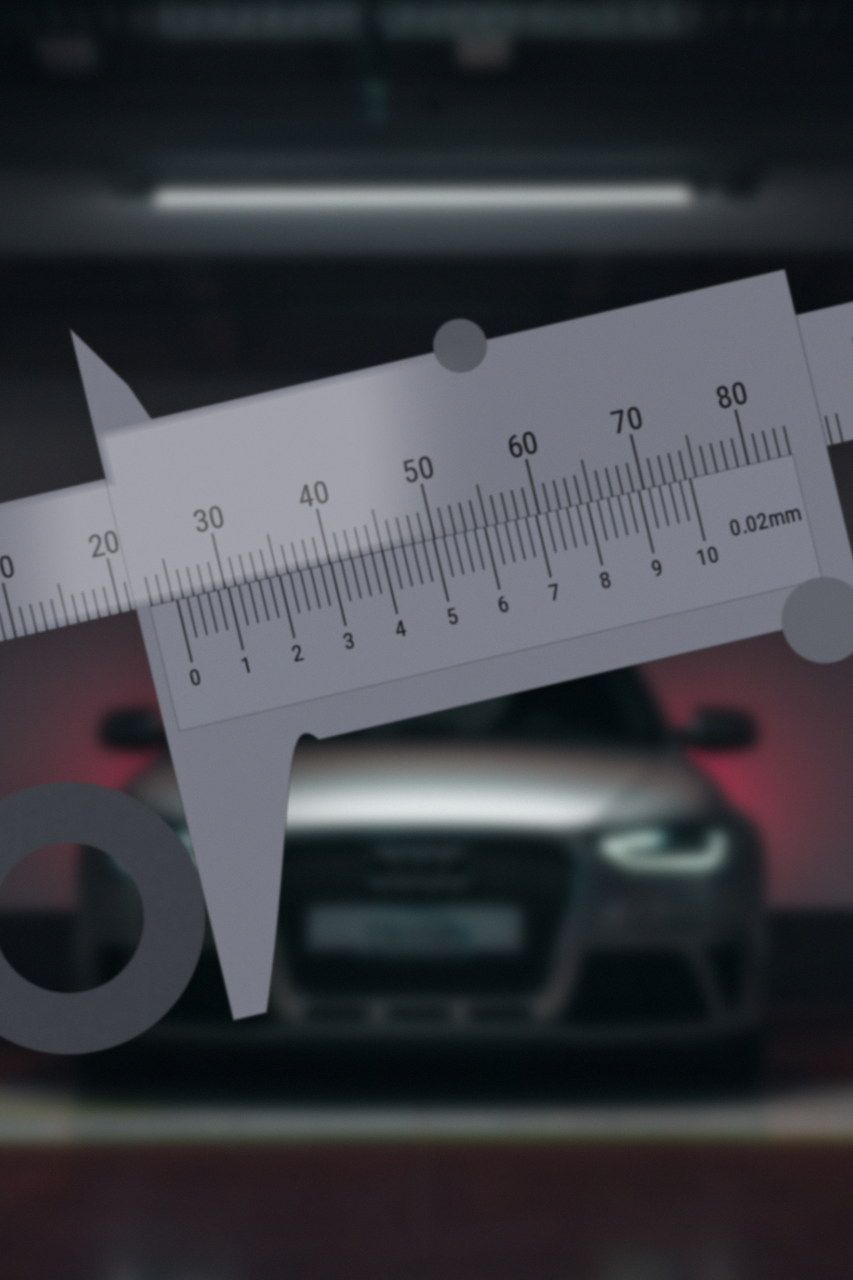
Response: 25.4
